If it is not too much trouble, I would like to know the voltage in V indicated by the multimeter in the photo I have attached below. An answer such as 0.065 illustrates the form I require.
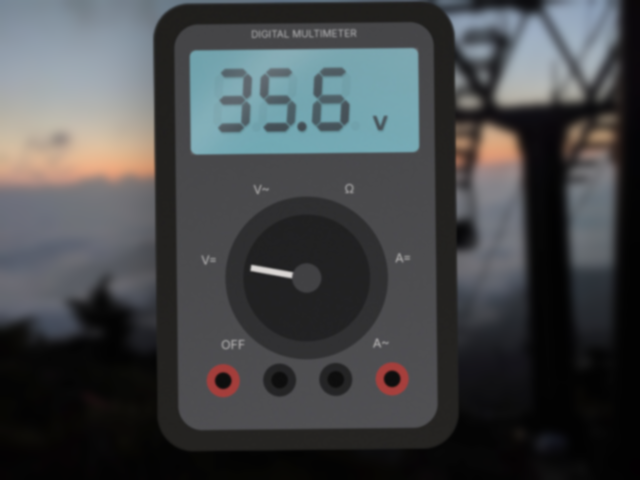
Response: 35.6
